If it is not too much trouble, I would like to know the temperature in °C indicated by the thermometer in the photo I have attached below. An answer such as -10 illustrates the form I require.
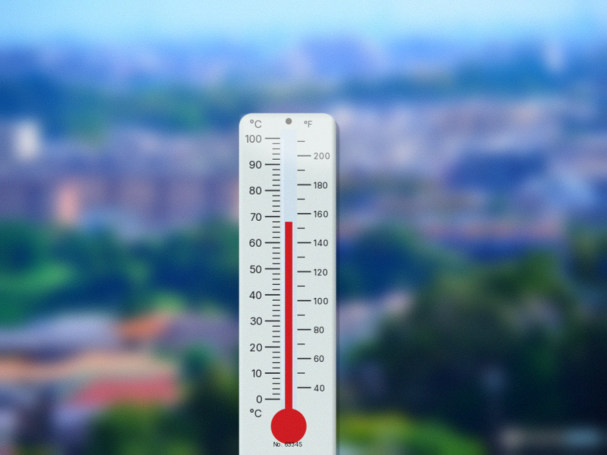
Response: 68
